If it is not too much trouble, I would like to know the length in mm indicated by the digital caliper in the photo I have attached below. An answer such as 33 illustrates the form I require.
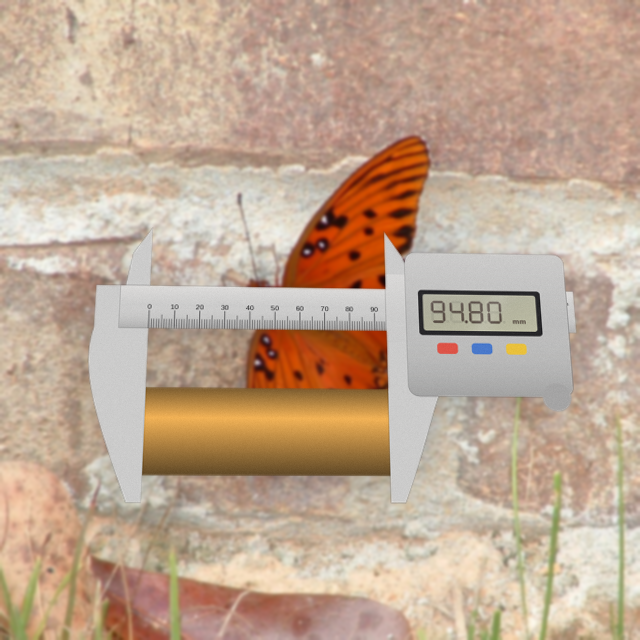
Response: 94.80
